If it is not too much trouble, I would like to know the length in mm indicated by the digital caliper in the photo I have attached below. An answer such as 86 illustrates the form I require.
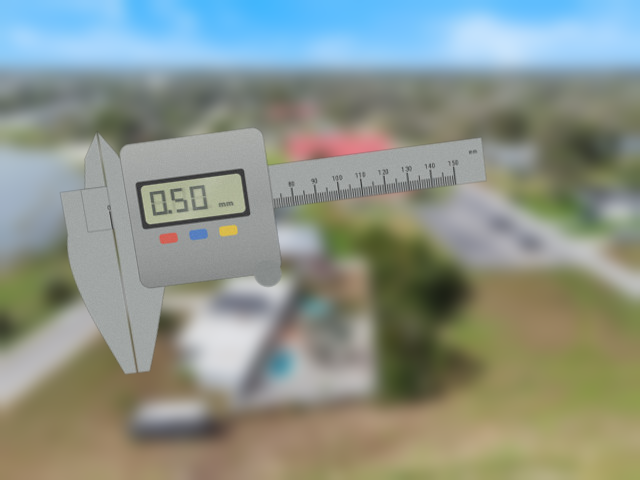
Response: 0.50
